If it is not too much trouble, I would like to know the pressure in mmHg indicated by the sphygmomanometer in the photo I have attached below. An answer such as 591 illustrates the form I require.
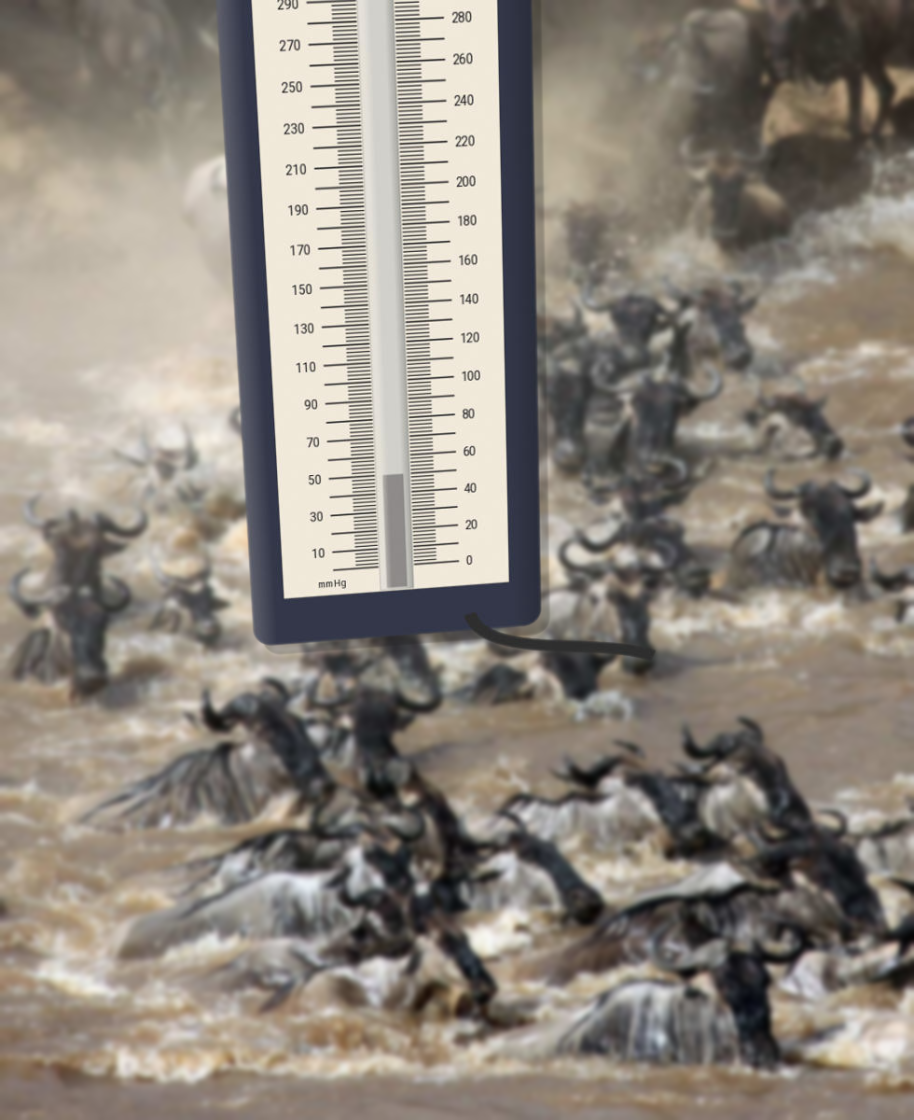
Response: 50
